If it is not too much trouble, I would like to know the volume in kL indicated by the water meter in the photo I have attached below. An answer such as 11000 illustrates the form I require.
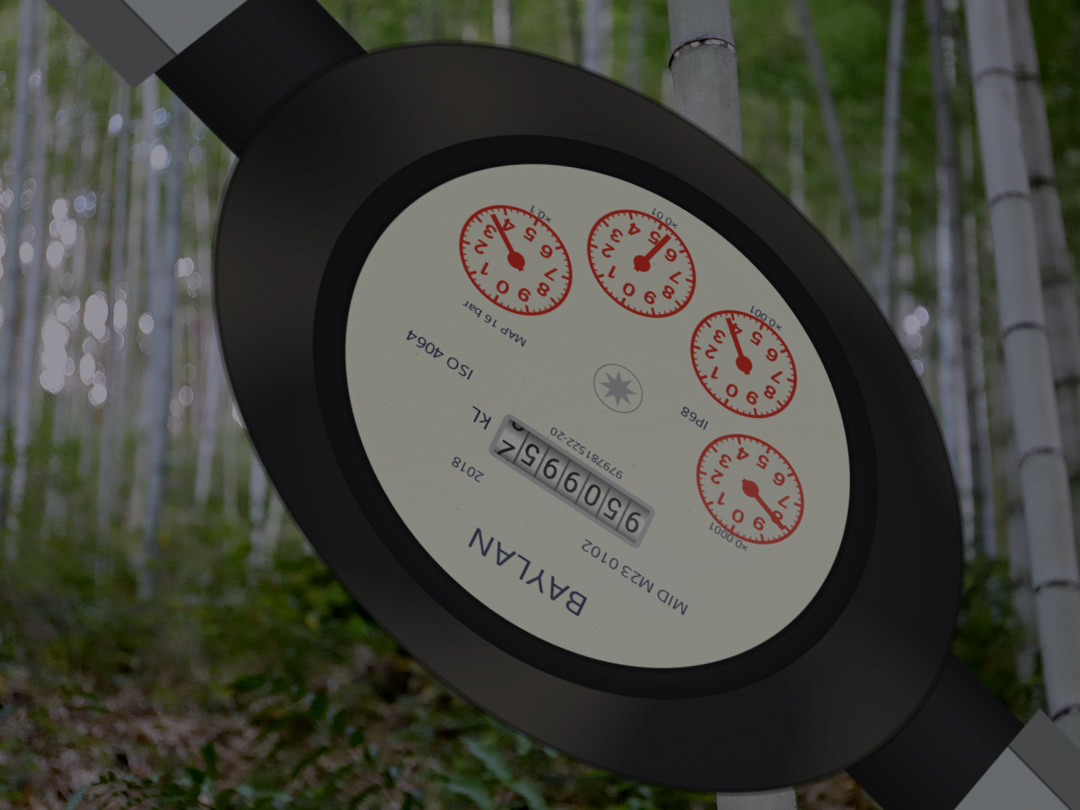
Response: 9509952.3538
